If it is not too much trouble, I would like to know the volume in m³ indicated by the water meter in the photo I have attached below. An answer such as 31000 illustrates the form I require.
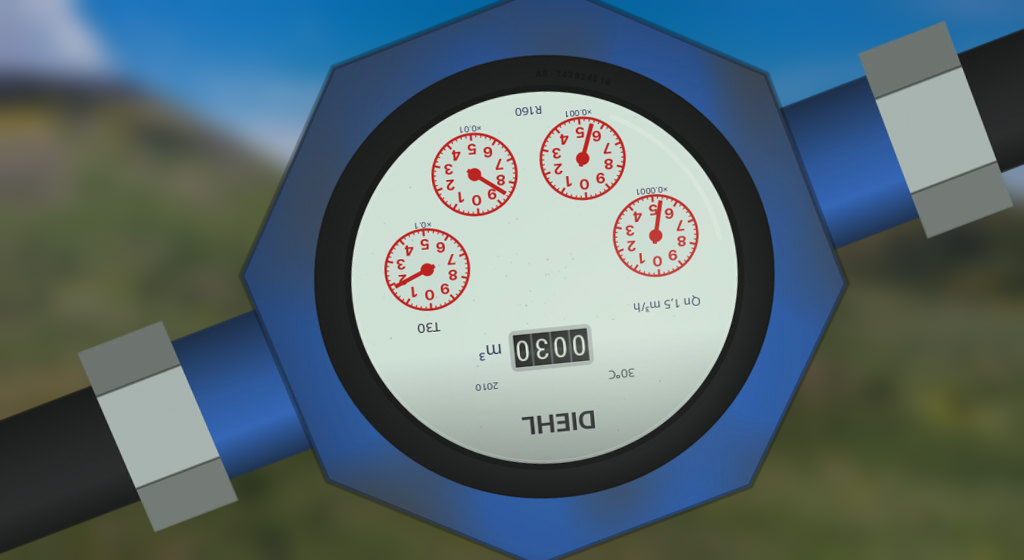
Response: 30.1855
